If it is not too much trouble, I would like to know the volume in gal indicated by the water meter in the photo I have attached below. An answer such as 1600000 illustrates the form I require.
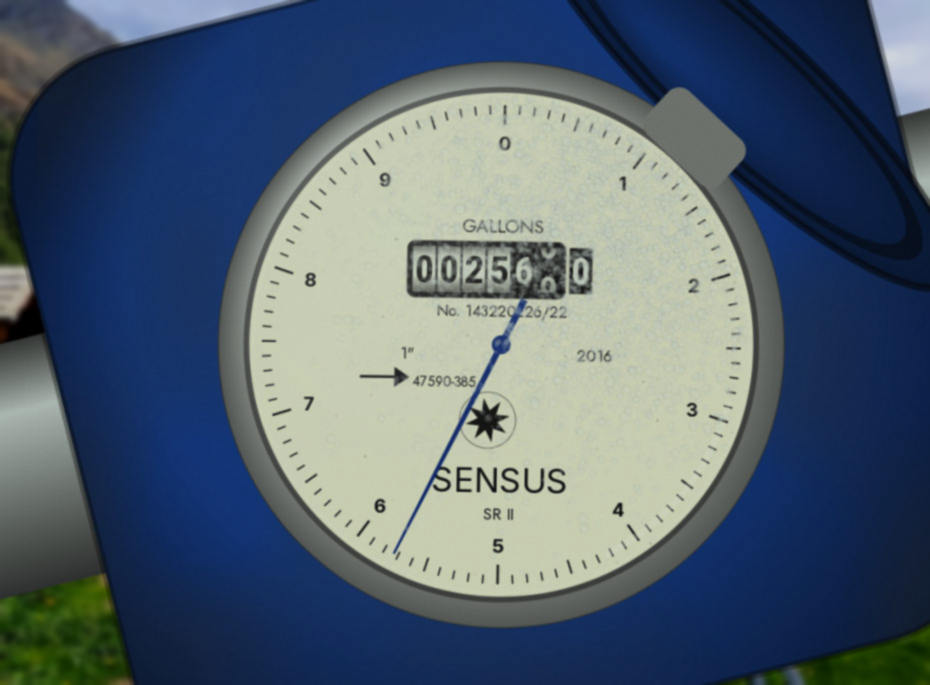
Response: 25685.7
